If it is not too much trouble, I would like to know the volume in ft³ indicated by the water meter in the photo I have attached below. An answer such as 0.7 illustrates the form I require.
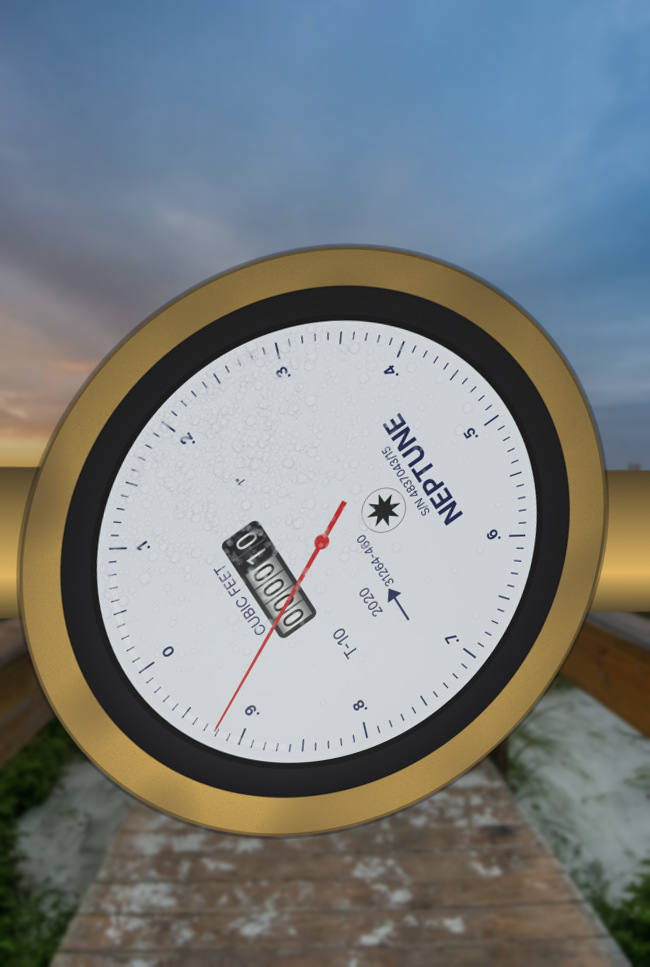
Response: 9.92
